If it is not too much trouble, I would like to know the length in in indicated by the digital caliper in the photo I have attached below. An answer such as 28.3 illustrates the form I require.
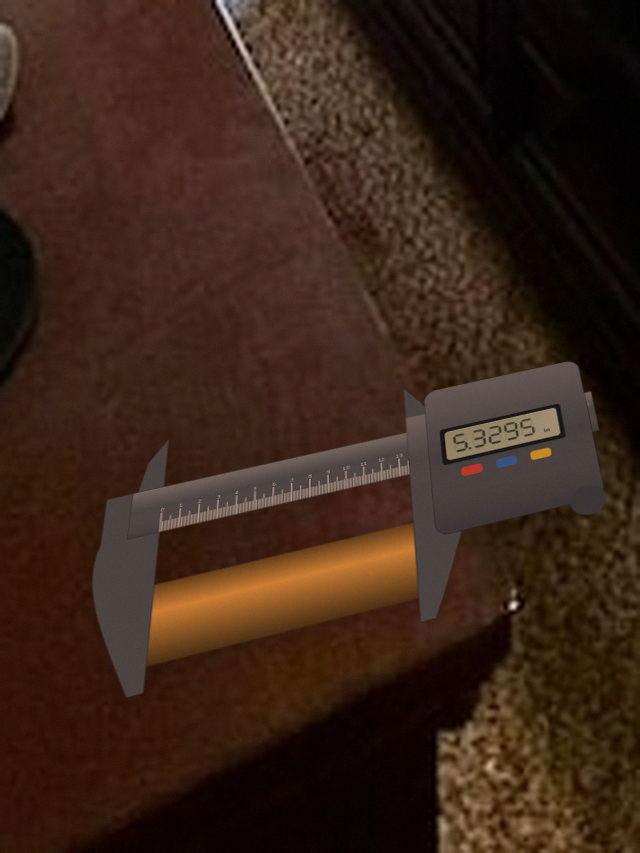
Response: 5.3295
